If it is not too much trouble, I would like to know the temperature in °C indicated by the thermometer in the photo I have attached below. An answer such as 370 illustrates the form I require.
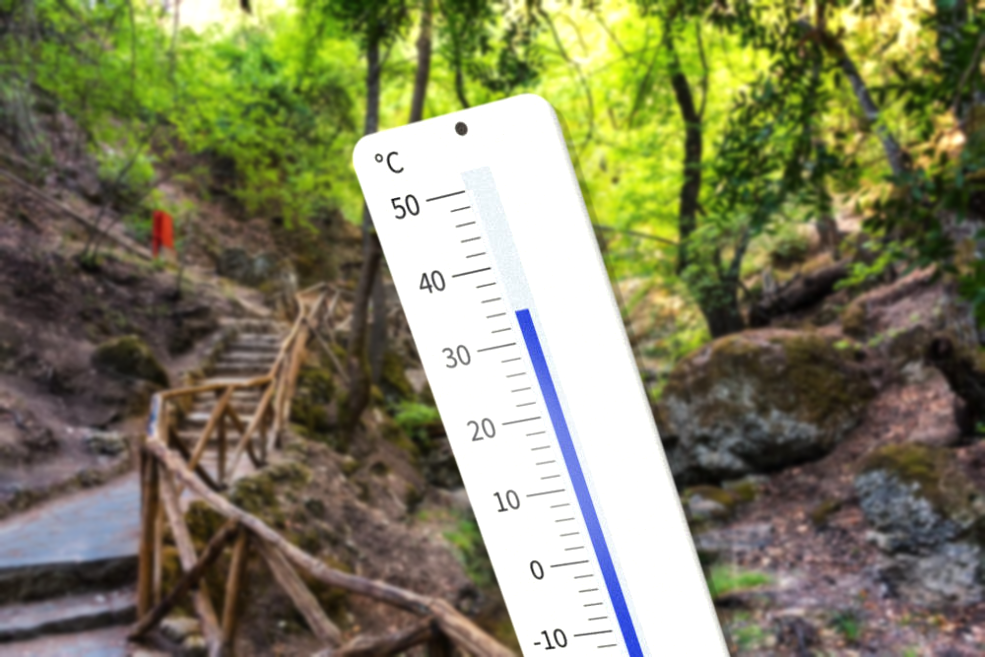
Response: 34
